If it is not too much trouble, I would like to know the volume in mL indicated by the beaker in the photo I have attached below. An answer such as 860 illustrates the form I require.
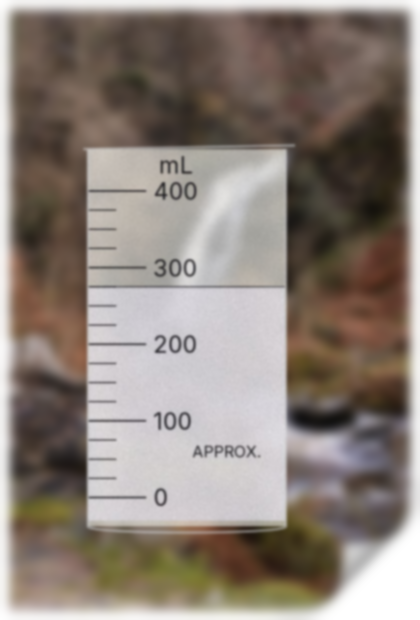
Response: 275
